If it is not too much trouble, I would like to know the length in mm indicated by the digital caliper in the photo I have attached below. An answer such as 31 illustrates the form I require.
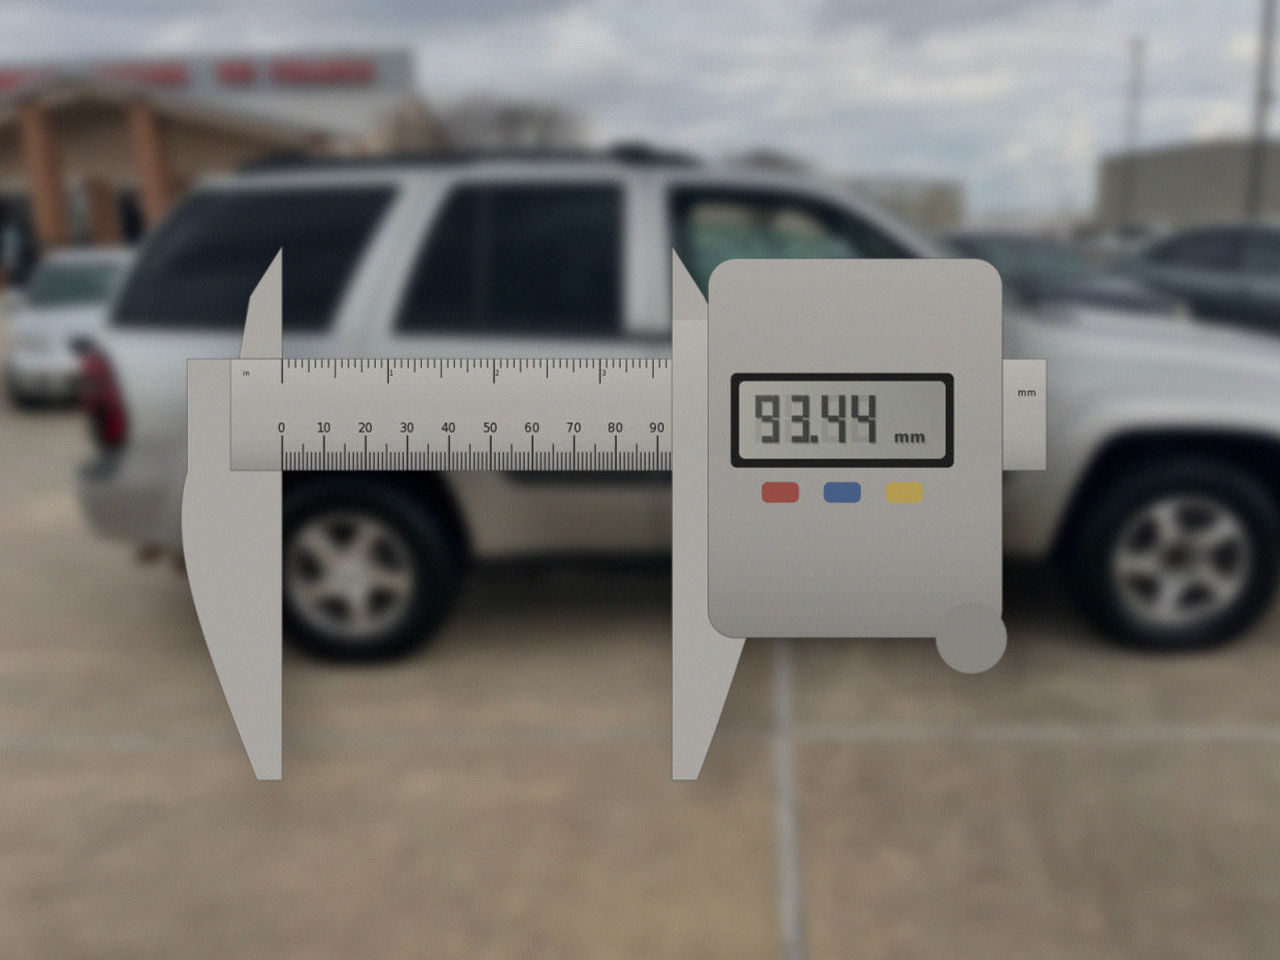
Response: 93.44
